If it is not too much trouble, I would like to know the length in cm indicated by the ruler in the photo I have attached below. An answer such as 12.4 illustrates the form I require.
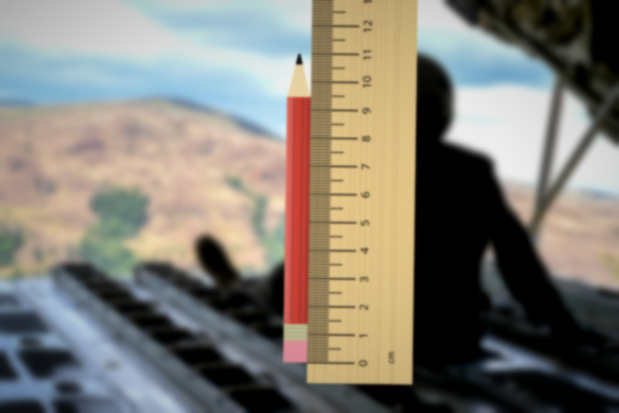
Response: 11
